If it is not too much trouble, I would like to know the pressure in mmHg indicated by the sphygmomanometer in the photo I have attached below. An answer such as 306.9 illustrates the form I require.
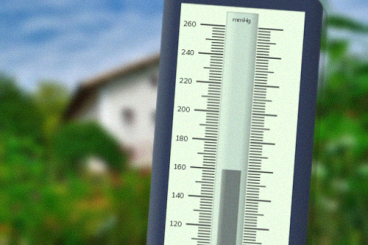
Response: 160
